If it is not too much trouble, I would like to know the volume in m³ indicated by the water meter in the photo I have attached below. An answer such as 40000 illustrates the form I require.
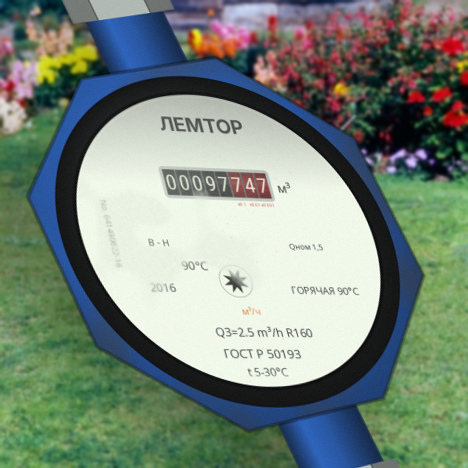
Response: 97.747
